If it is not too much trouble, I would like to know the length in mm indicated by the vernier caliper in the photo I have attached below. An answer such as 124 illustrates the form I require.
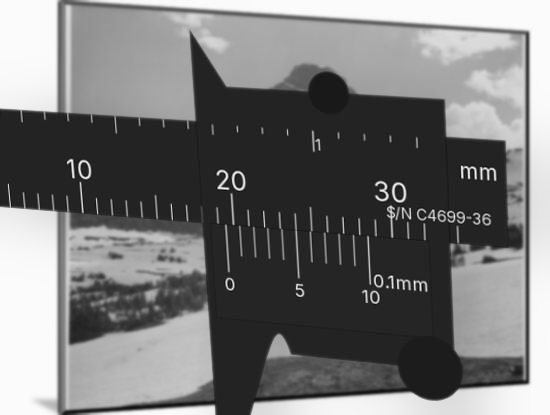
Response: 19.5
